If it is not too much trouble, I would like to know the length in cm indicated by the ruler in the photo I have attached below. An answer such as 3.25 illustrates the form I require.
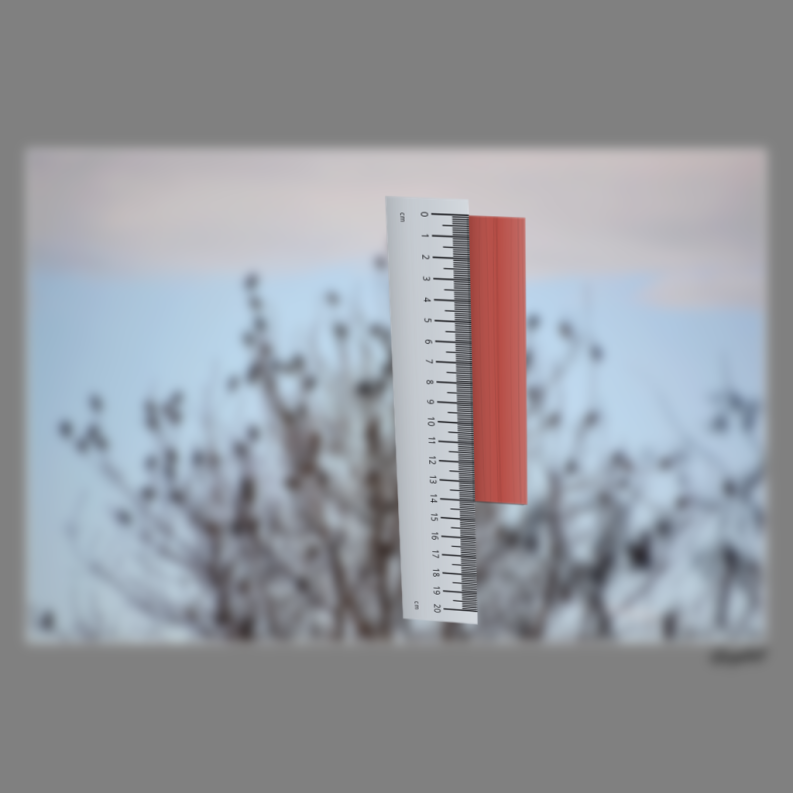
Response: 14
